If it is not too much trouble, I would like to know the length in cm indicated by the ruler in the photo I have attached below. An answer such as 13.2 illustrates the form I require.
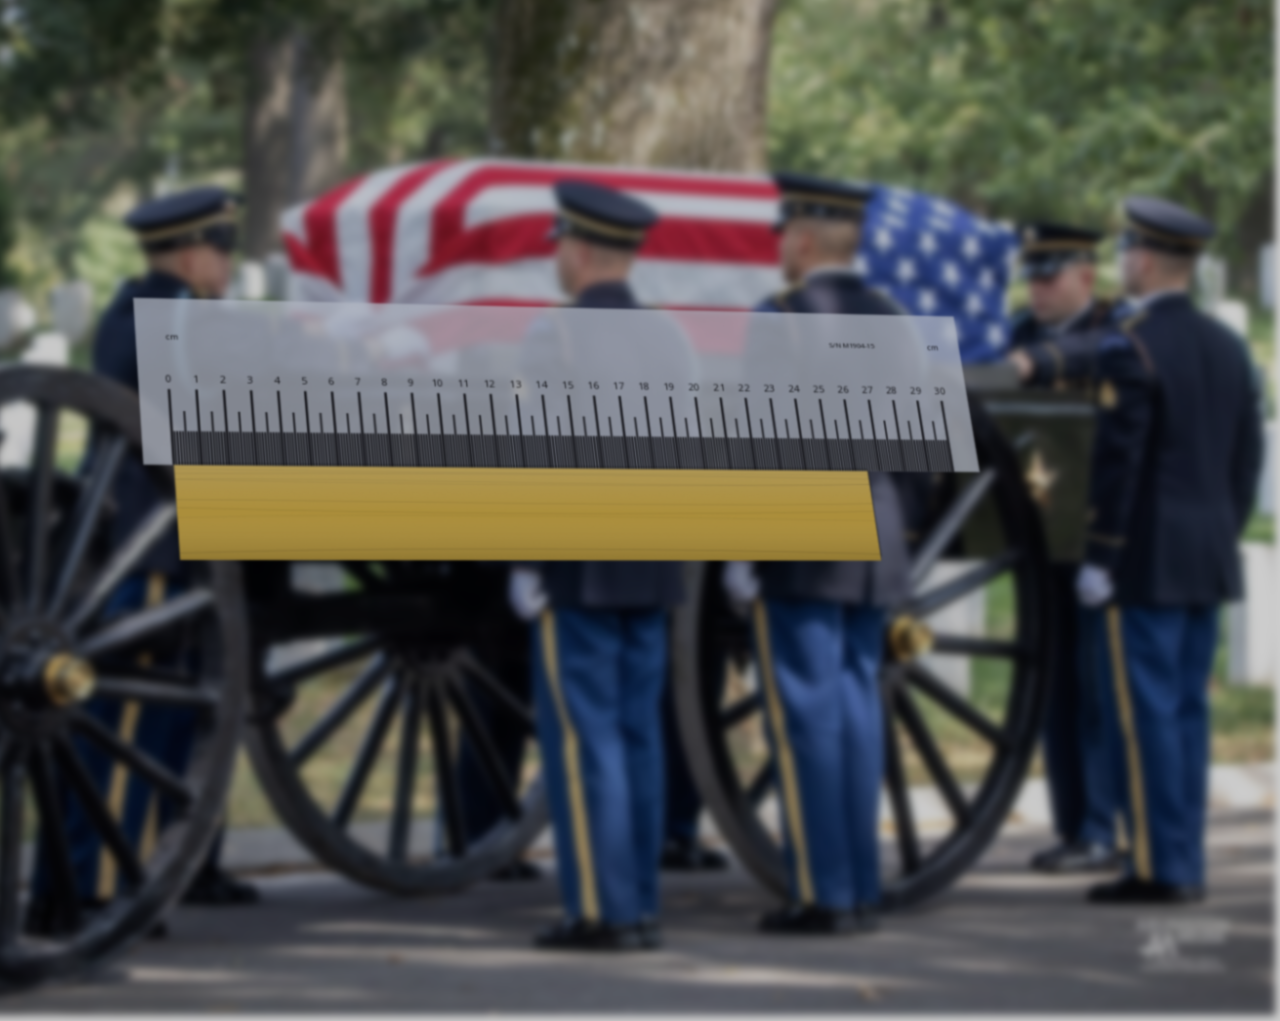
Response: 26.5
